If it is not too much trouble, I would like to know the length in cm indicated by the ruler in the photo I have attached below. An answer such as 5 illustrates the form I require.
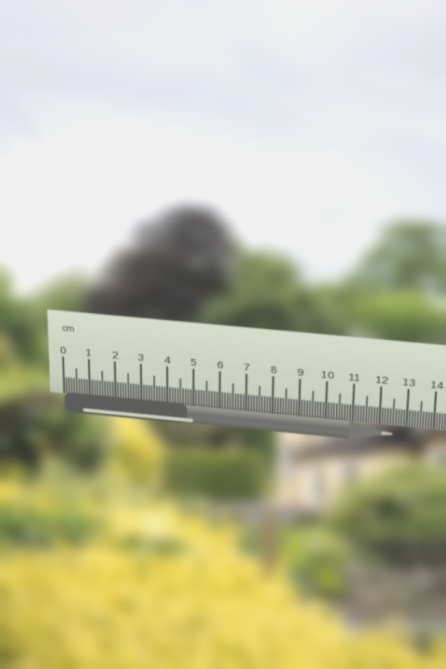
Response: 12.5
